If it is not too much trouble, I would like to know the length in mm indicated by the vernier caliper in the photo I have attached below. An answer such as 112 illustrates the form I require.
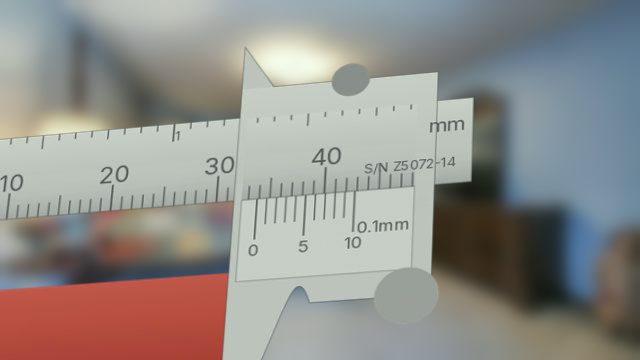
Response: 33.8
